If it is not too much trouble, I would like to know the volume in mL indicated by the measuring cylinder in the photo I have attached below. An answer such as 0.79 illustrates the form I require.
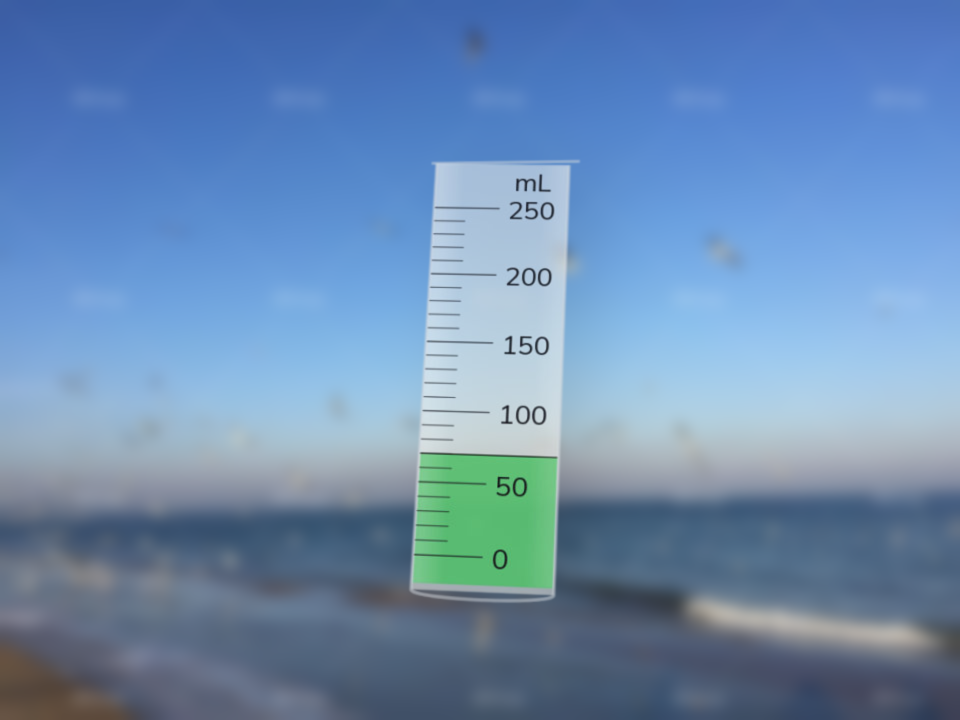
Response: 70
